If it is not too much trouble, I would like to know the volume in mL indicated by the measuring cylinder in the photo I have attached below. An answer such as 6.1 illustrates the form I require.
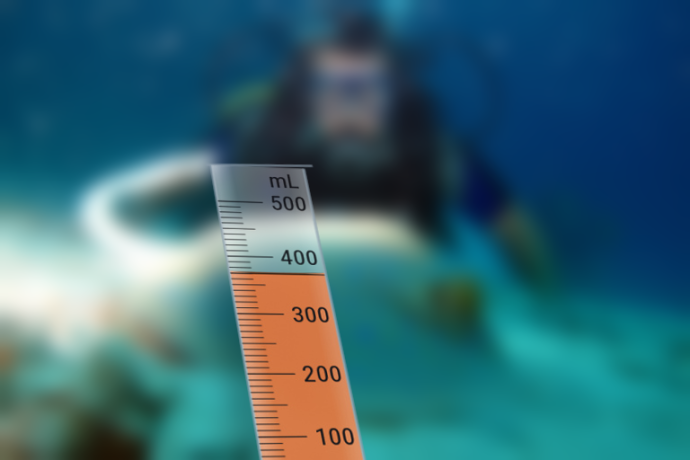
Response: 370
